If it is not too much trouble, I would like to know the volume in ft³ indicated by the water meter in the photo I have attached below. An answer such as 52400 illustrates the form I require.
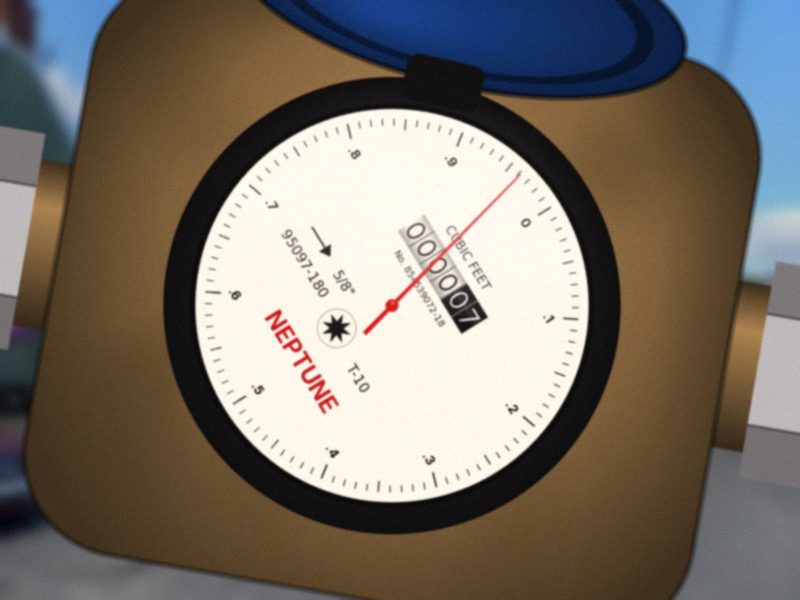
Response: 6.96
